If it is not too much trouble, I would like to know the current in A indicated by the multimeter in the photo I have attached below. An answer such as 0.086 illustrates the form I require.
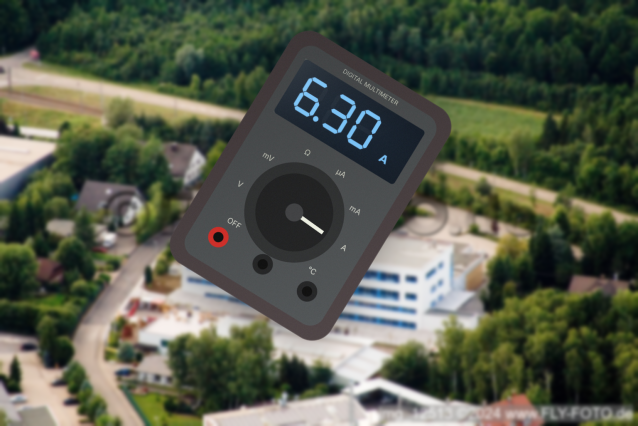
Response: 6.30
